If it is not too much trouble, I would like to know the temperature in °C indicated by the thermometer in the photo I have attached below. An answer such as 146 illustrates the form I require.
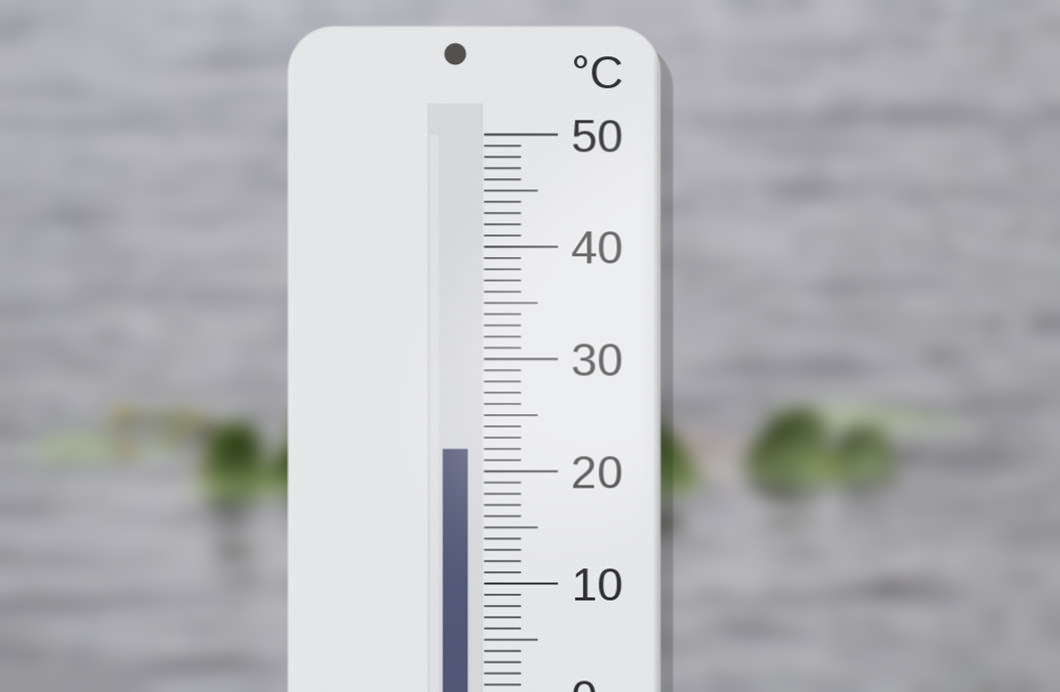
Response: 22
